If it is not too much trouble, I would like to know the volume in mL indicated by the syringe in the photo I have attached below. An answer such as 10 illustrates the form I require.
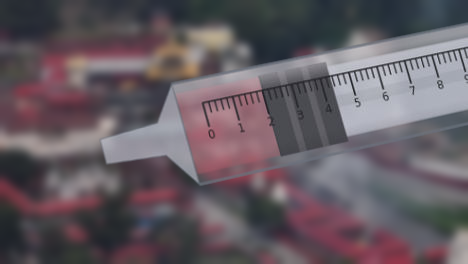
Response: 2
